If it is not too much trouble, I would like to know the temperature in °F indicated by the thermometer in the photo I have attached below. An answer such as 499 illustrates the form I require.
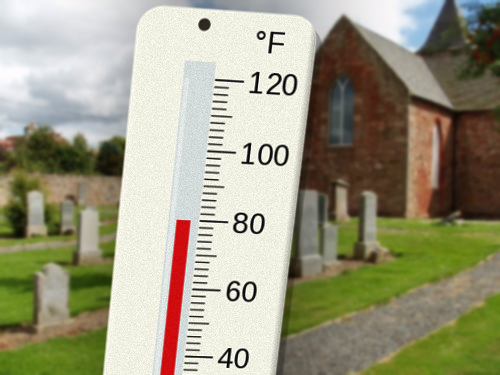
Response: 80
